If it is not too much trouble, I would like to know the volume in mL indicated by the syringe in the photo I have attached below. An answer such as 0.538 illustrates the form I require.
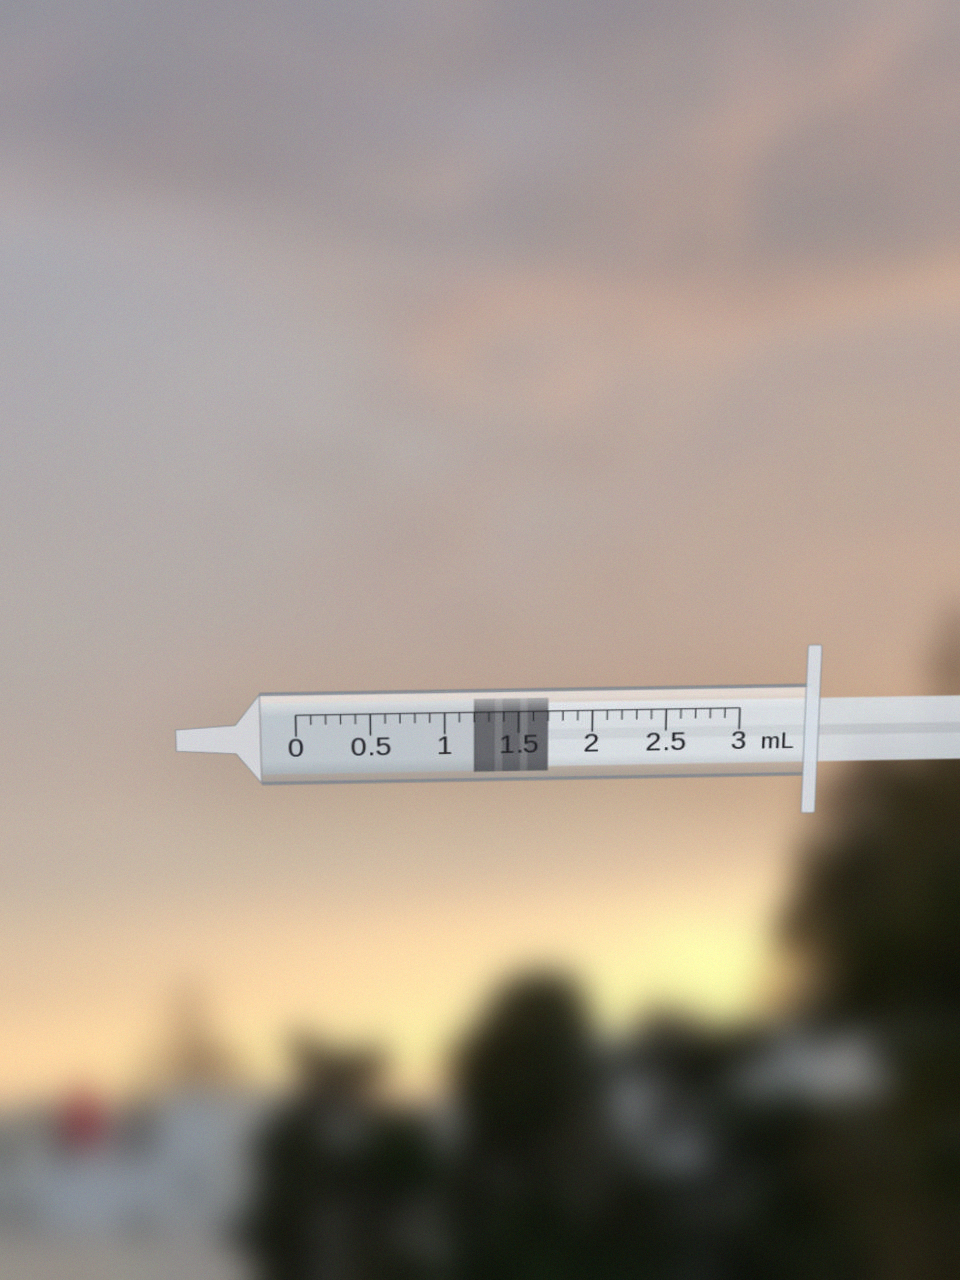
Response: 1.2
